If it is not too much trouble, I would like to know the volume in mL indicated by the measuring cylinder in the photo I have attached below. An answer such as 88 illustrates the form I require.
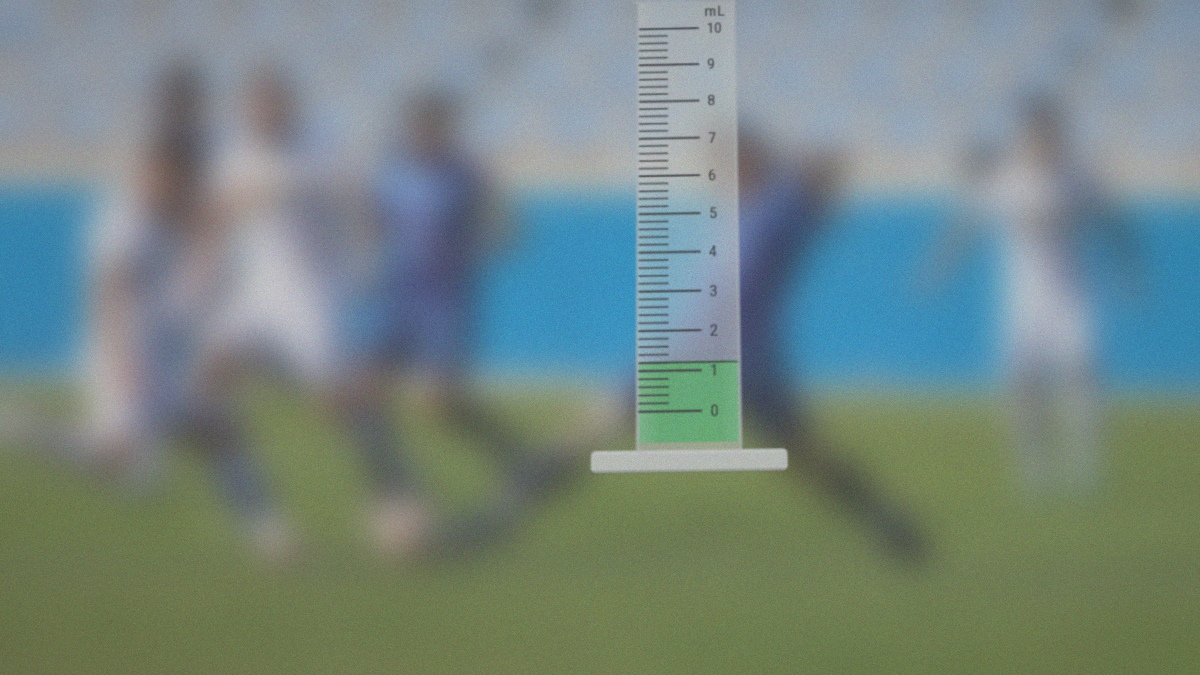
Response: 1.2
